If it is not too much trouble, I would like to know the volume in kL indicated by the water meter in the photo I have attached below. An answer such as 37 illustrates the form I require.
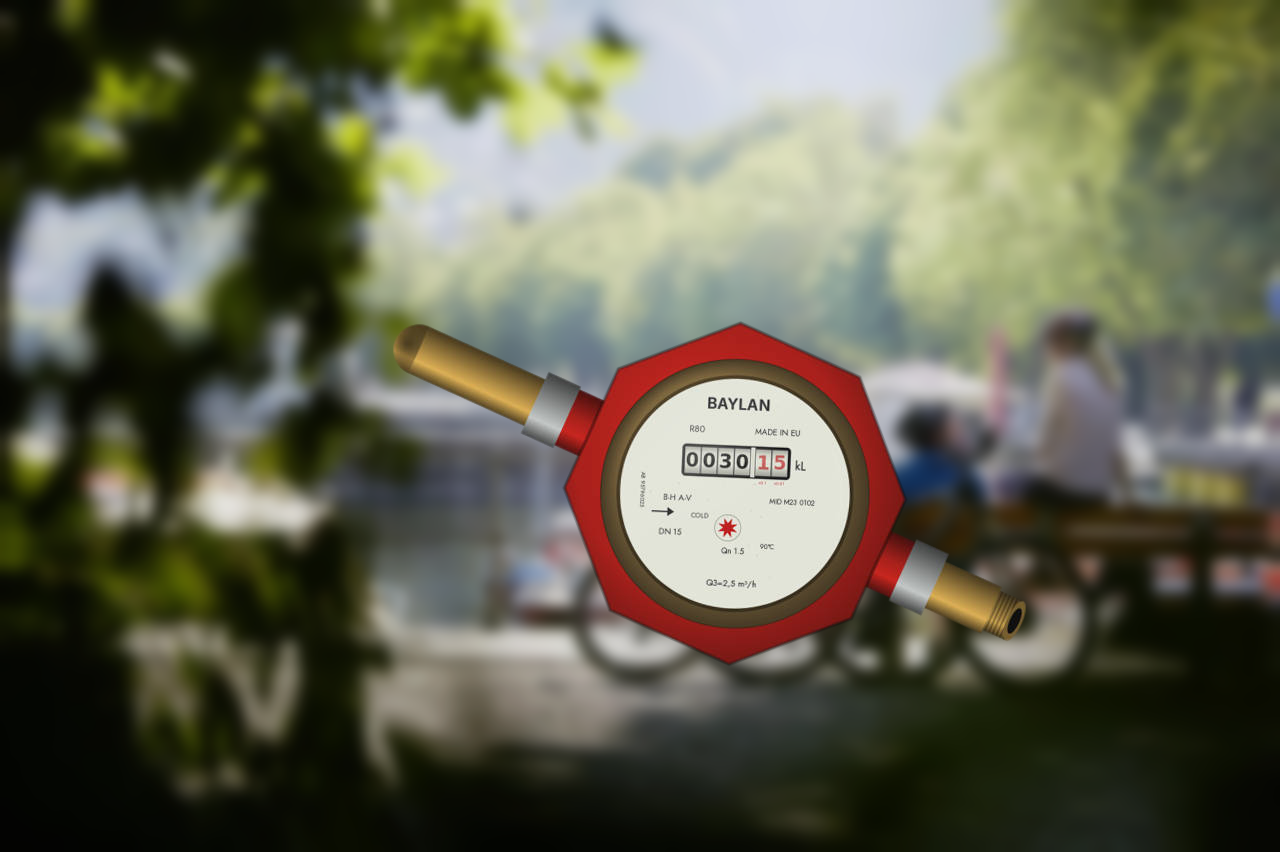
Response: 30.15
